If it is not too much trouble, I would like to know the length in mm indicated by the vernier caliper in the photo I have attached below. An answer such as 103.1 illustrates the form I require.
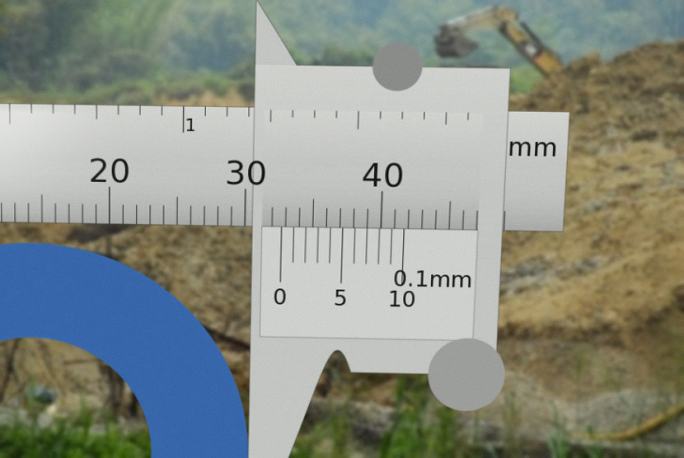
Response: 32.7
